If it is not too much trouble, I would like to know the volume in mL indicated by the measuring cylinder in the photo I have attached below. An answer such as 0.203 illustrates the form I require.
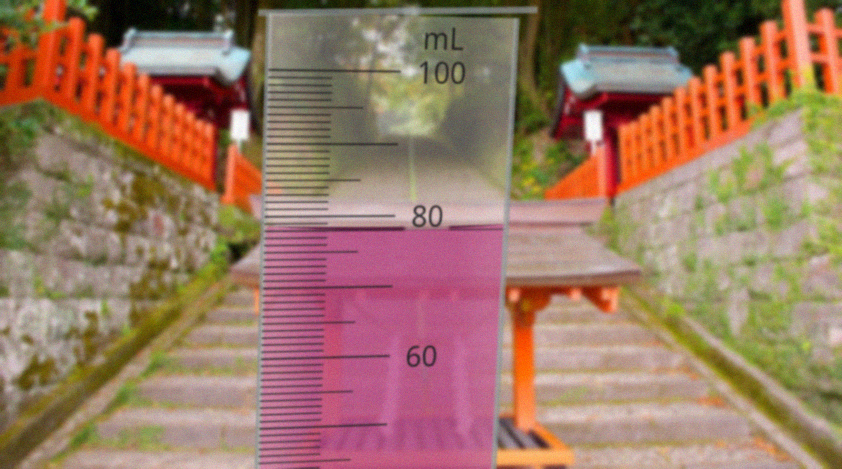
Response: 78
